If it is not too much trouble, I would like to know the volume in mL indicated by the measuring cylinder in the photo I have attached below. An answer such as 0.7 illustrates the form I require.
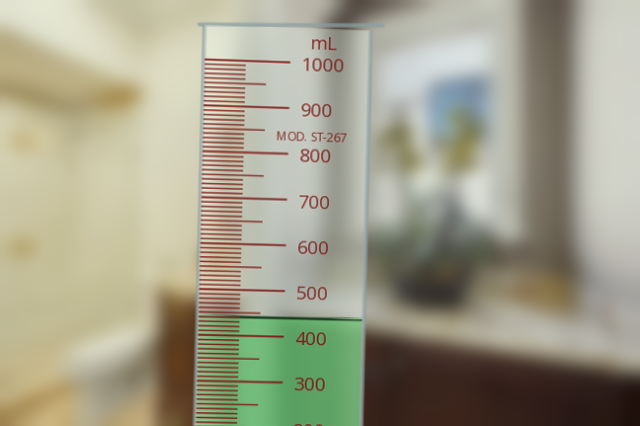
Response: 440
